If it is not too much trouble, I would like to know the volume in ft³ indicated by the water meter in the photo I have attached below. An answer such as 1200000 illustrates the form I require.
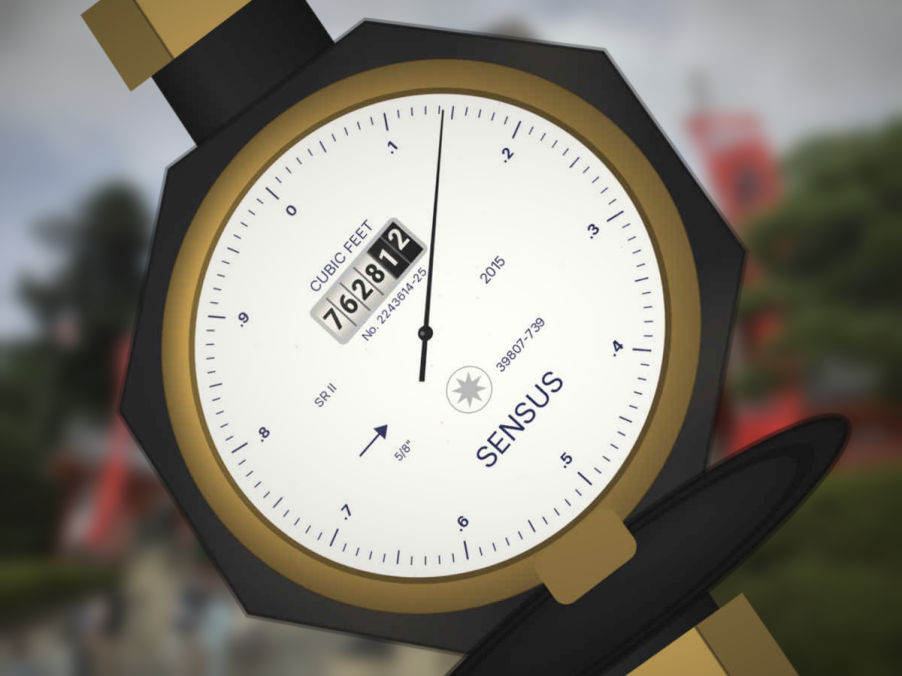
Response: 762812.14
